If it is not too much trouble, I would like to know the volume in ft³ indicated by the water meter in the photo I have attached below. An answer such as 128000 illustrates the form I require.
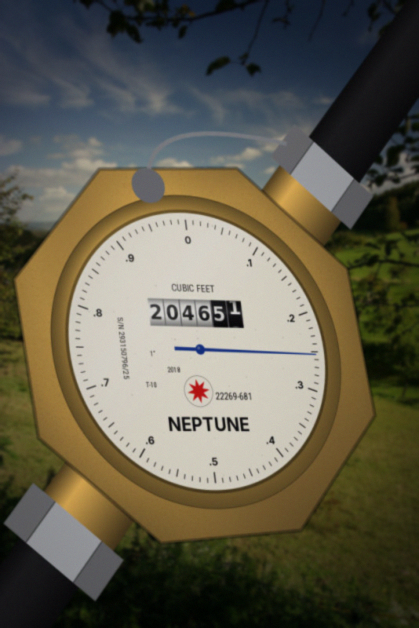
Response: 204651.25
